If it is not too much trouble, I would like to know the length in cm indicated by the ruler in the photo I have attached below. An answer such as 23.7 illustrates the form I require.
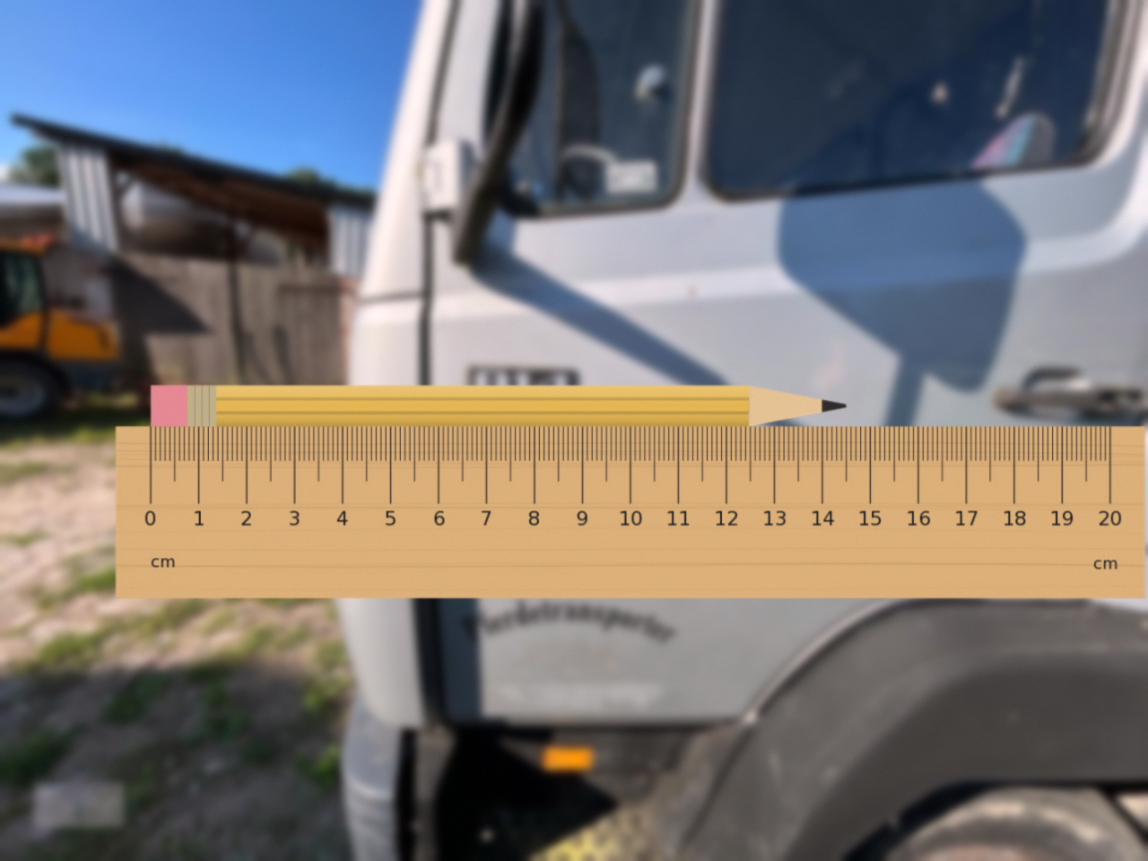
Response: 14.5
